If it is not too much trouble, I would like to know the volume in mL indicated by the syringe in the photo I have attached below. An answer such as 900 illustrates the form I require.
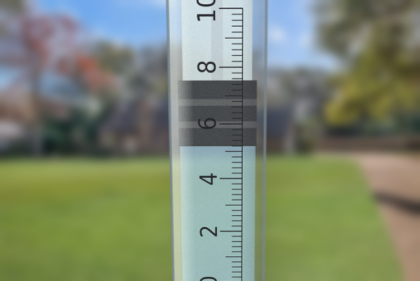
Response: 5.2
